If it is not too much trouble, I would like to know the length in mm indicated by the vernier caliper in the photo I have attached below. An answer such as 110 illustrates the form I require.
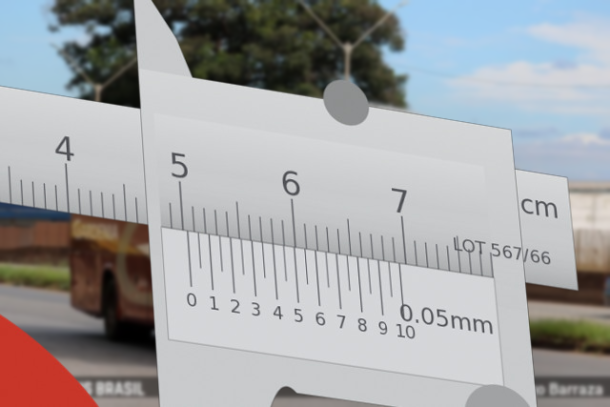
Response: 50.4
